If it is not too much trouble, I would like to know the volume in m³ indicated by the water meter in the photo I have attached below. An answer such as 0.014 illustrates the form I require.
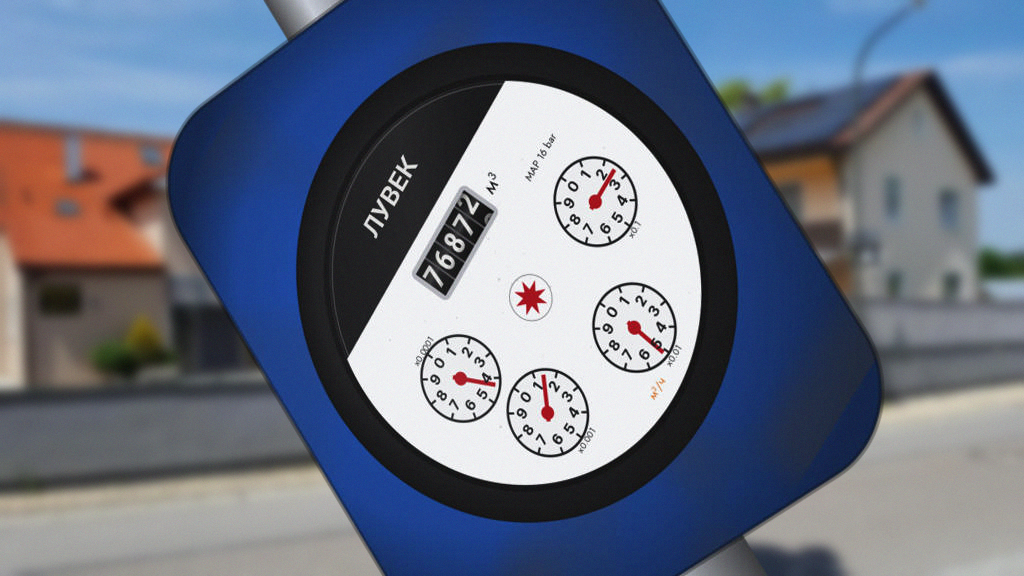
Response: 76872.2514
